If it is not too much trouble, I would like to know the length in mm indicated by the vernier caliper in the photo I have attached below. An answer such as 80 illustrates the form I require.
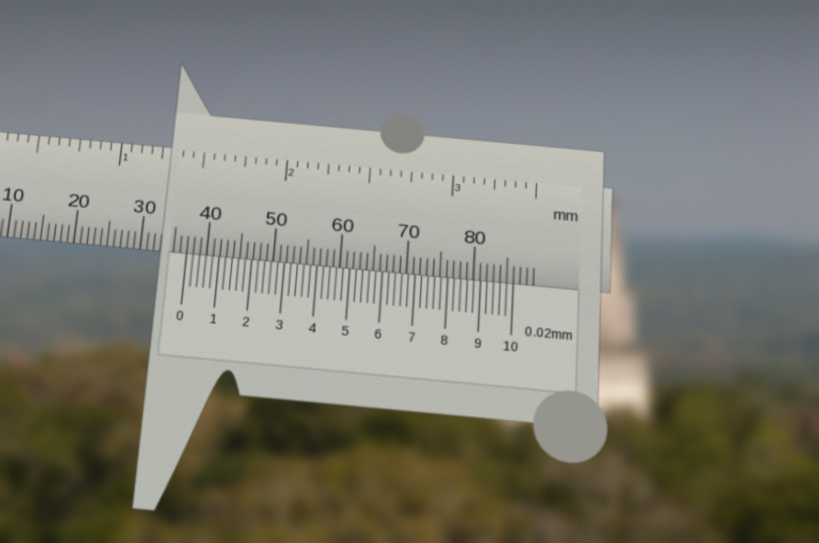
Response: 37.0
